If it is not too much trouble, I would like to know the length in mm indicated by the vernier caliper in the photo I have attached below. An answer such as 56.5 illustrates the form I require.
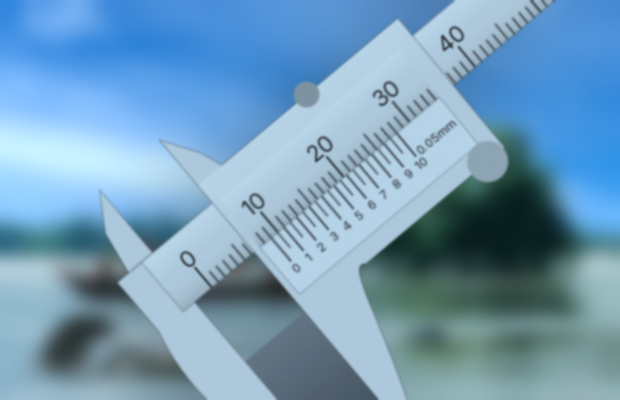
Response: 9.0
